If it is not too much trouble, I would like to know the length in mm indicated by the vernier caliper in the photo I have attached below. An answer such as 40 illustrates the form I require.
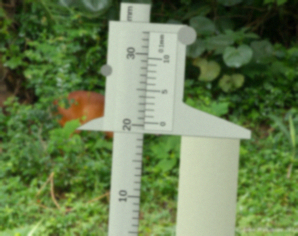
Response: 20.4
